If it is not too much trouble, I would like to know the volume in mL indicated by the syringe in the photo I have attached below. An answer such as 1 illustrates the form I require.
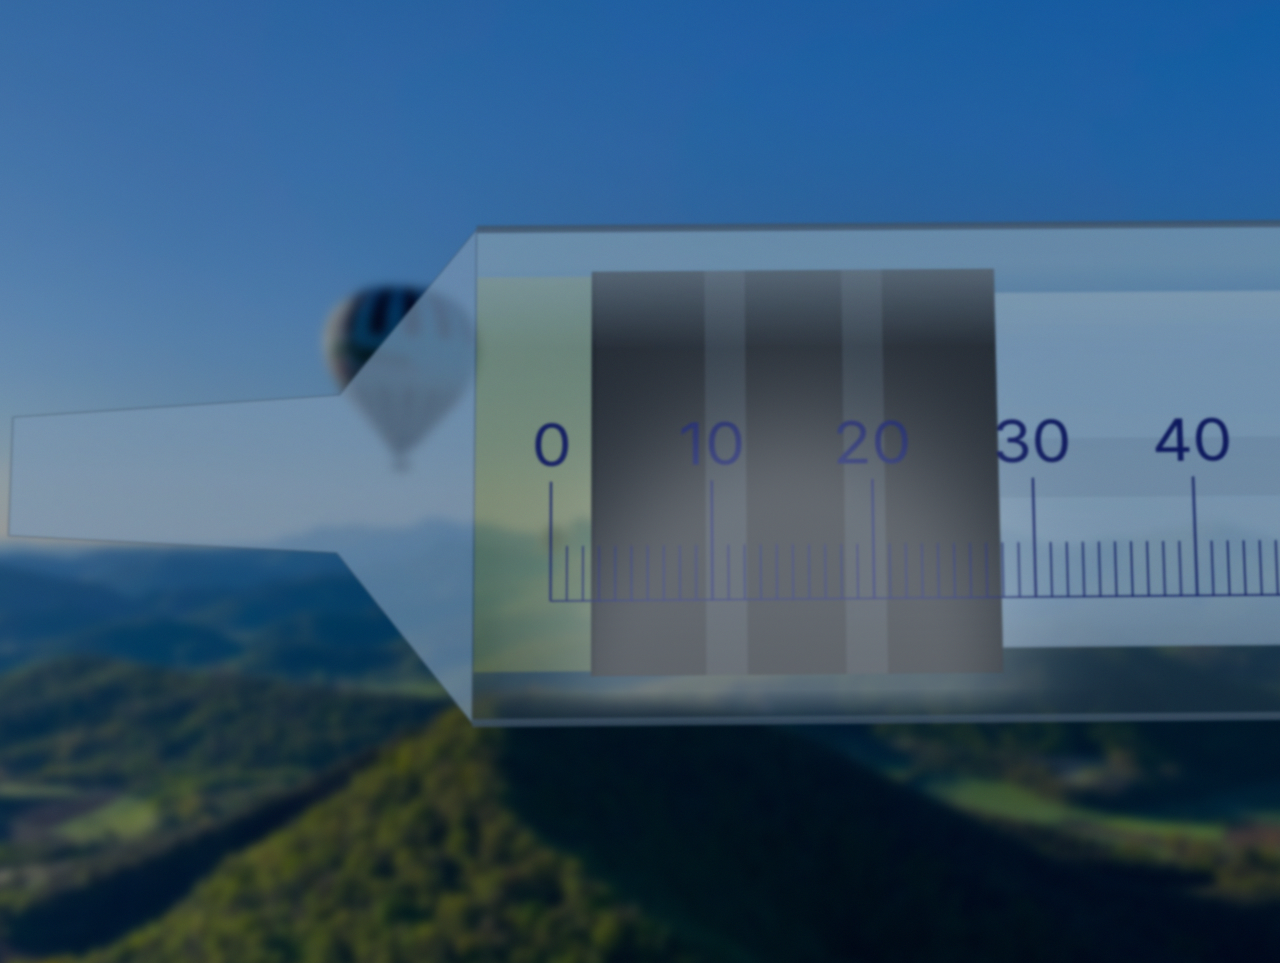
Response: 2.5
